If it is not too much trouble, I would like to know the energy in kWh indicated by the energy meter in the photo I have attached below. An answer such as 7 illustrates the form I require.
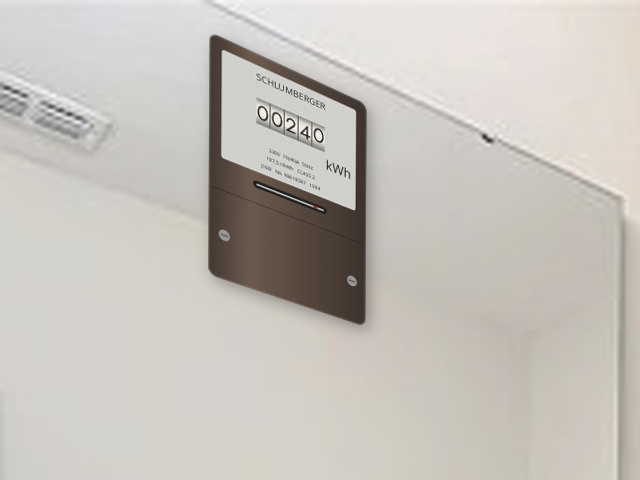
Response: 240
